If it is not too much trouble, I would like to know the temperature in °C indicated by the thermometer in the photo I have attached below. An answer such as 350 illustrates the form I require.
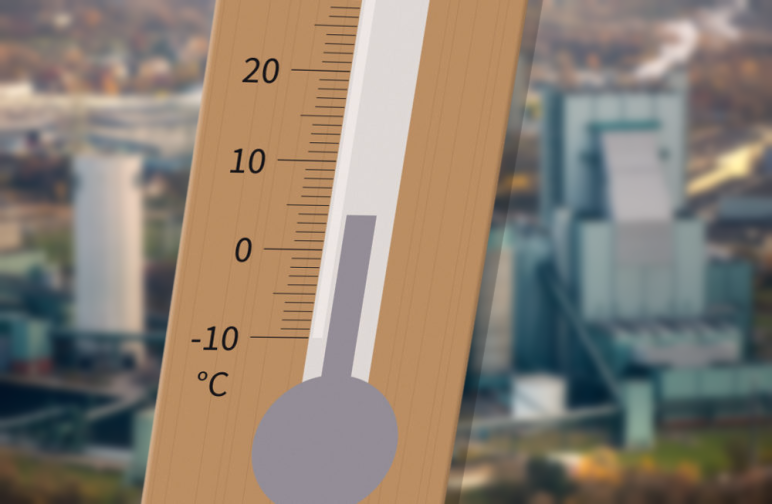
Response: 4
